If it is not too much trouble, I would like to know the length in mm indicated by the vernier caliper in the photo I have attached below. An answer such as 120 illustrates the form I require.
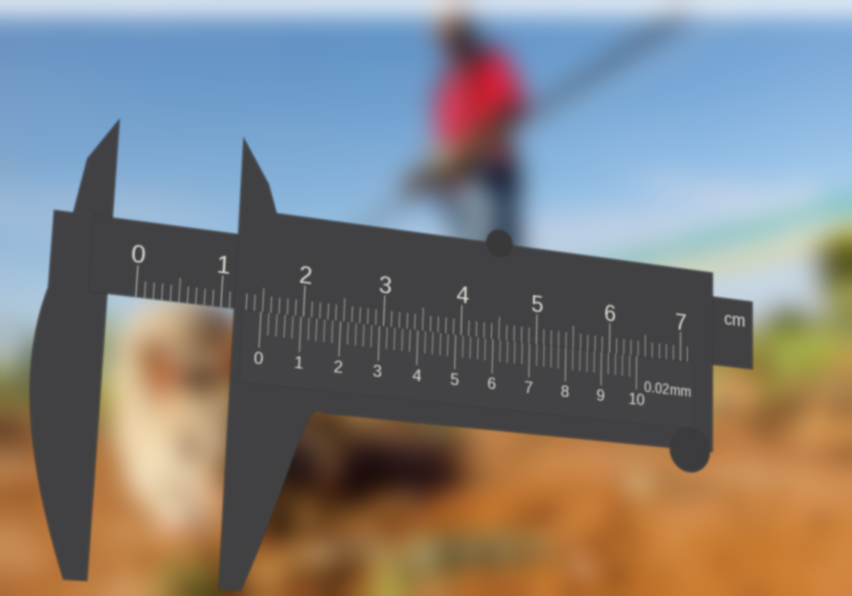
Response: 14.8
